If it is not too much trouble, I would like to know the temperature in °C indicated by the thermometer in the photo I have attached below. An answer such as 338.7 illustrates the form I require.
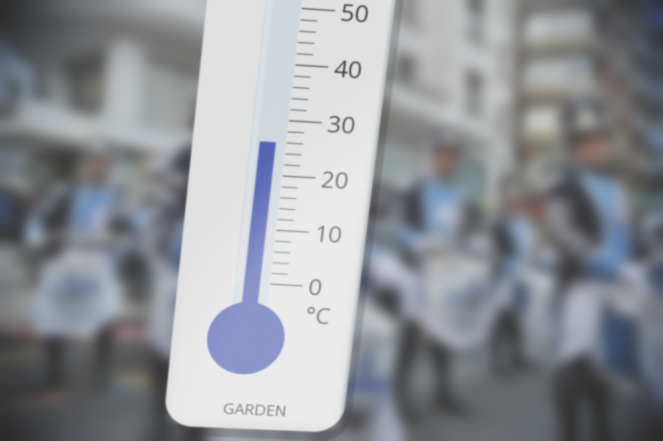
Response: 26
